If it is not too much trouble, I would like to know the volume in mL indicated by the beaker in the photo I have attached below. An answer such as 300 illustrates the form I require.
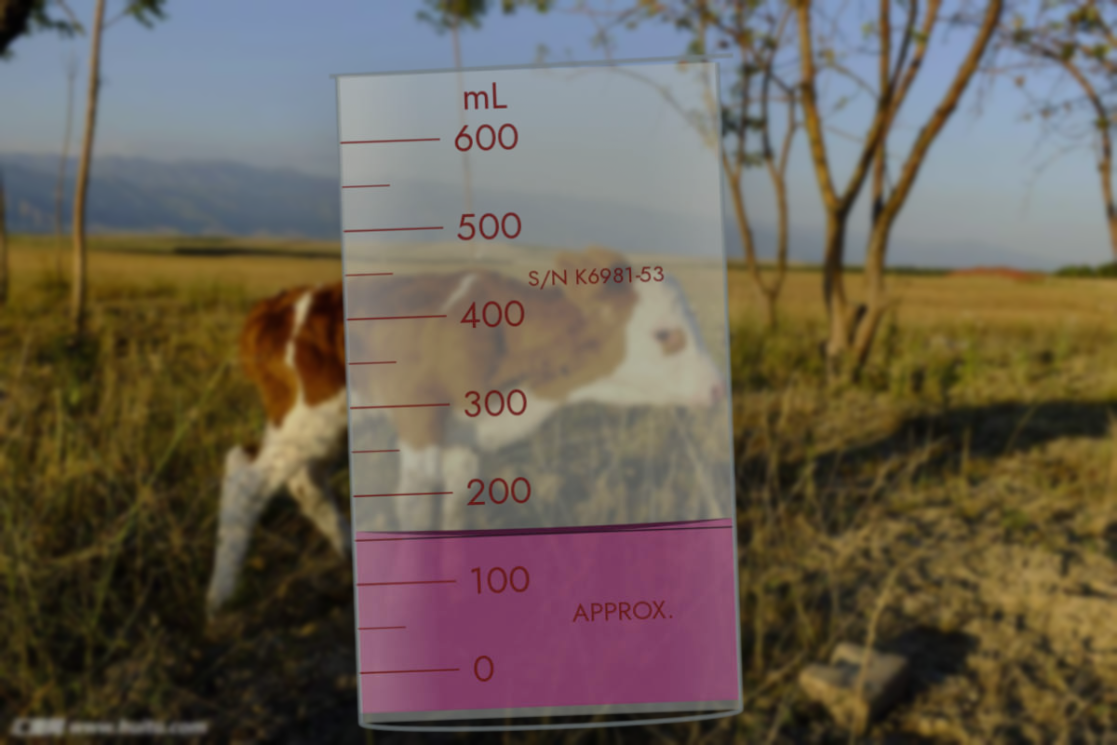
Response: 150
